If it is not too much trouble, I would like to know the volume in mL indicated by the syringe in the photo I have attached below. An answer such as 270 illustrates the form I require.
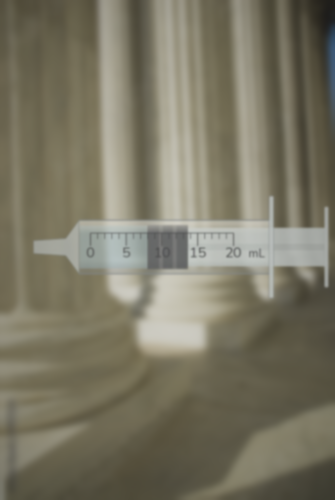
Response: 8
